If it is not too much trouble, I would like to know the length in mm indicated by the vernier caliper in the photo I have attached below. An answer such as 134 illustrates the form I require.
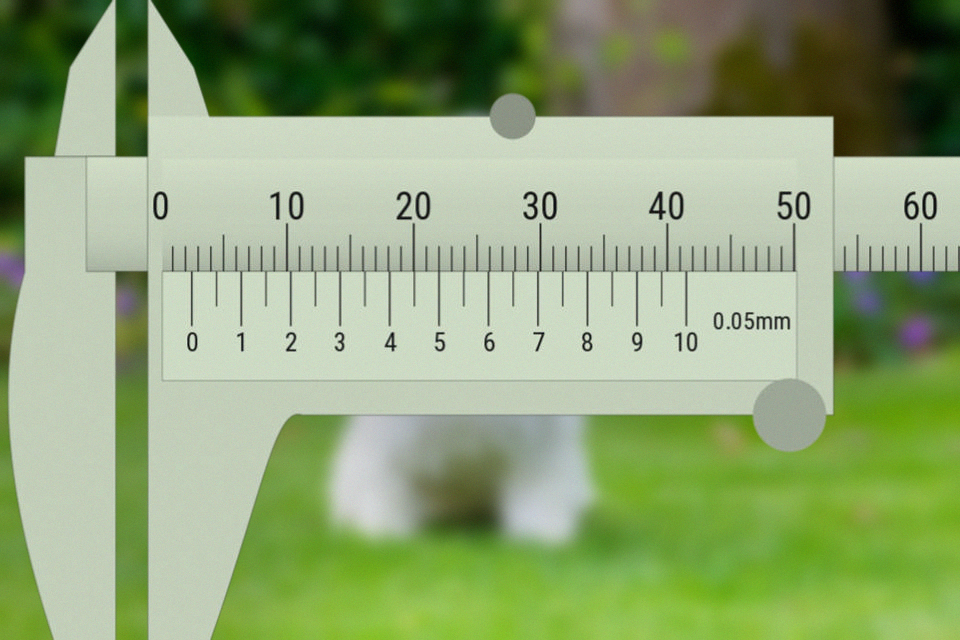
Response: 2.5
